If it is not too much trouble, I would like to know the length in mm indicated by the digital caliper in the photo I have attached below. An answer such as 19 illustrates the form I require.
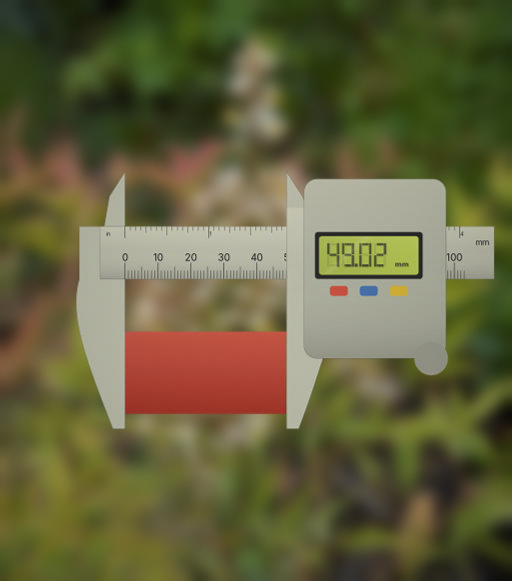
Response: 49.02
